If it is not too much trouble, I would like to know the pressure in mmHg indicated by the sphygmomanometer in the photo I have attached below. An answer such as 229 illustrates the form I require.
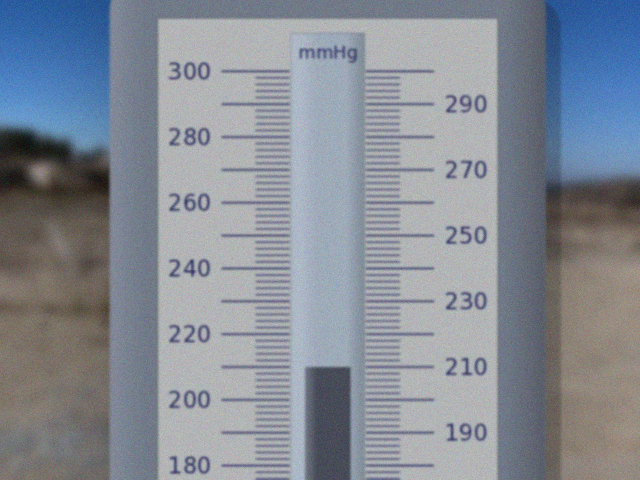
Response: 210
